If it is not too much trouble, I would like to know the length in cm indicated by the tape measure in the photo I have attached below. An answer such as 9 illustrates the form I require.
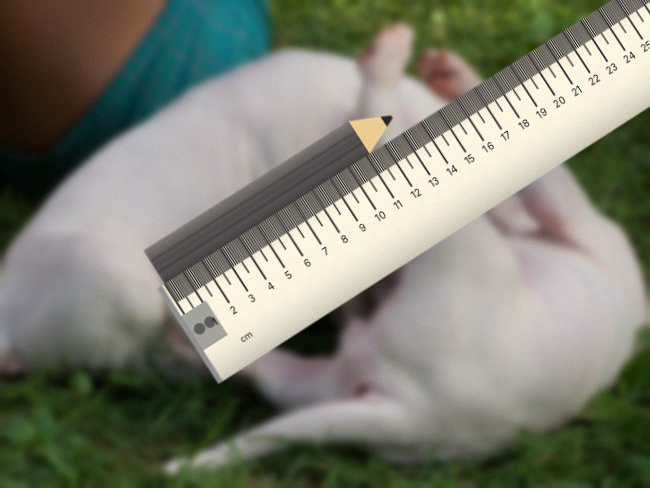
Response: 13
